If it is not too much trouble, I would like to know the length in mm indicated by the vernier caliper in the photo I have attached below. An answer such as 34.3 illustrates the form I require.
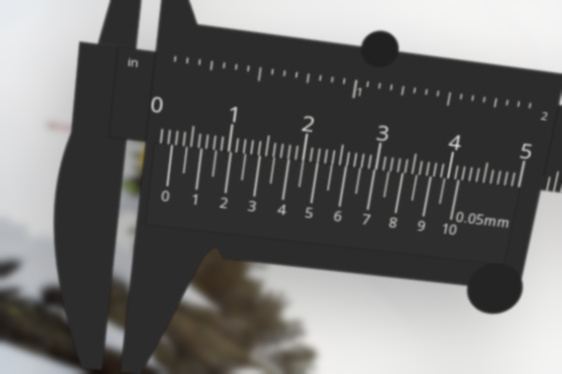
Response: 2.5
